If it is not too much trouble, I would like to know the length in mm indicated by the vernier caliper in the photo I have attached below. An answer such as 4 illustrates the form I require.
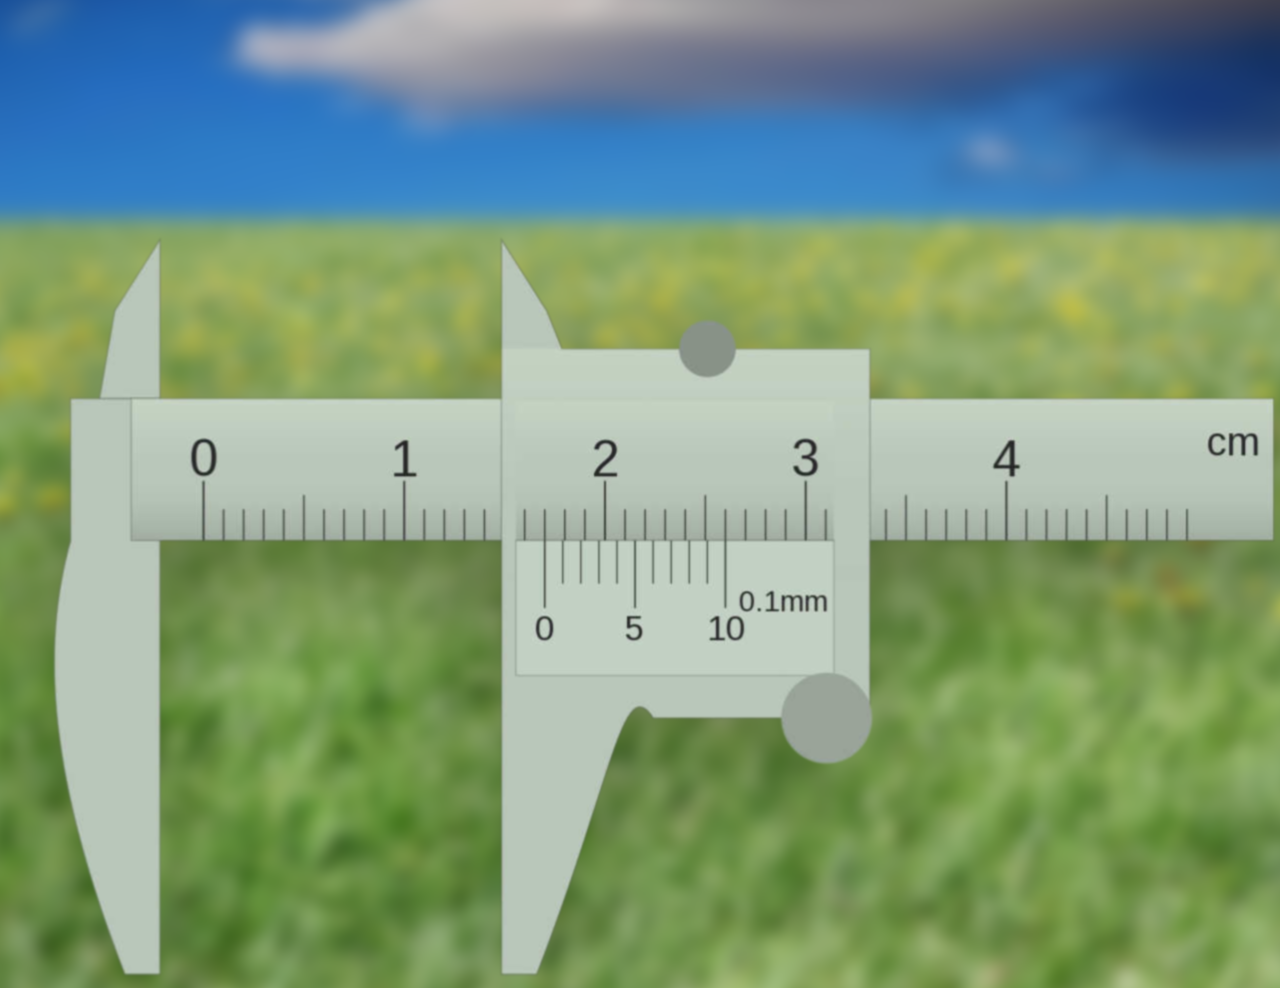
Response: 17.0
